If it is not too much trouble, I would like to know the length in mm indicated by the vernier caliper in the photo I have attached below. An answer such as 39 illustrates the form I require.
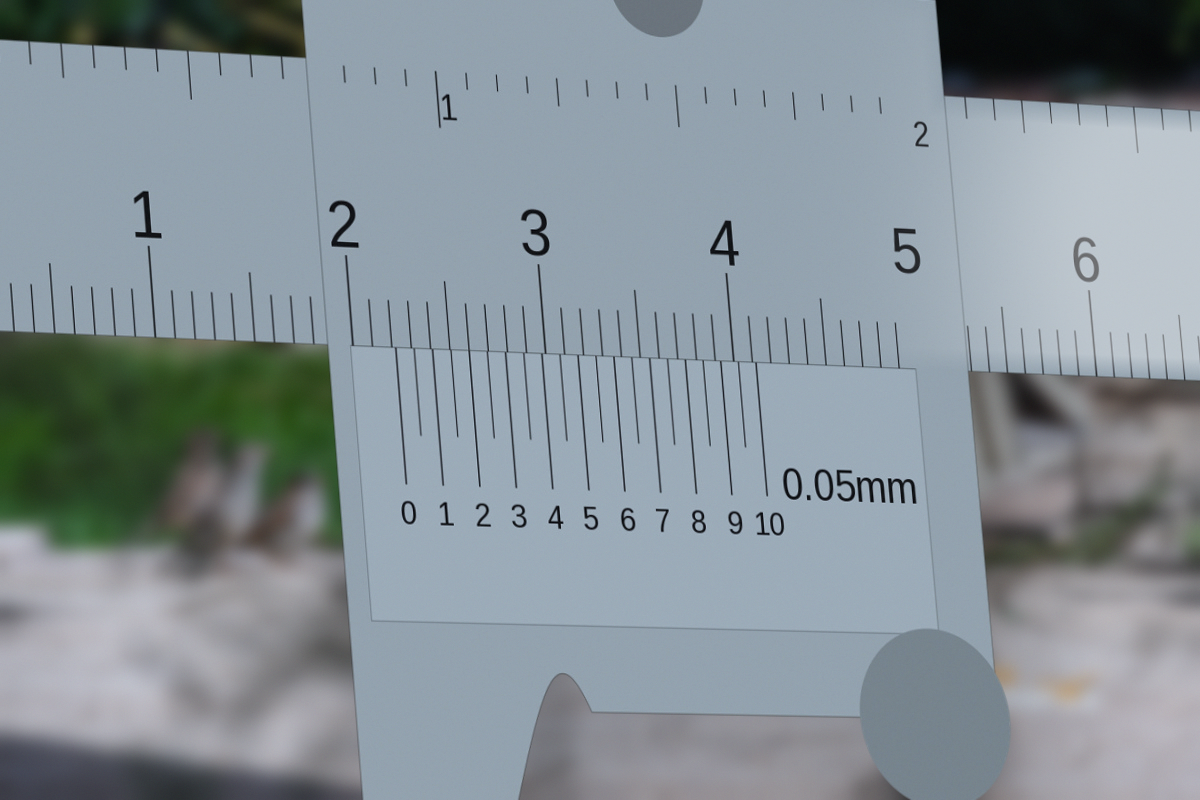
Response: 22.2
